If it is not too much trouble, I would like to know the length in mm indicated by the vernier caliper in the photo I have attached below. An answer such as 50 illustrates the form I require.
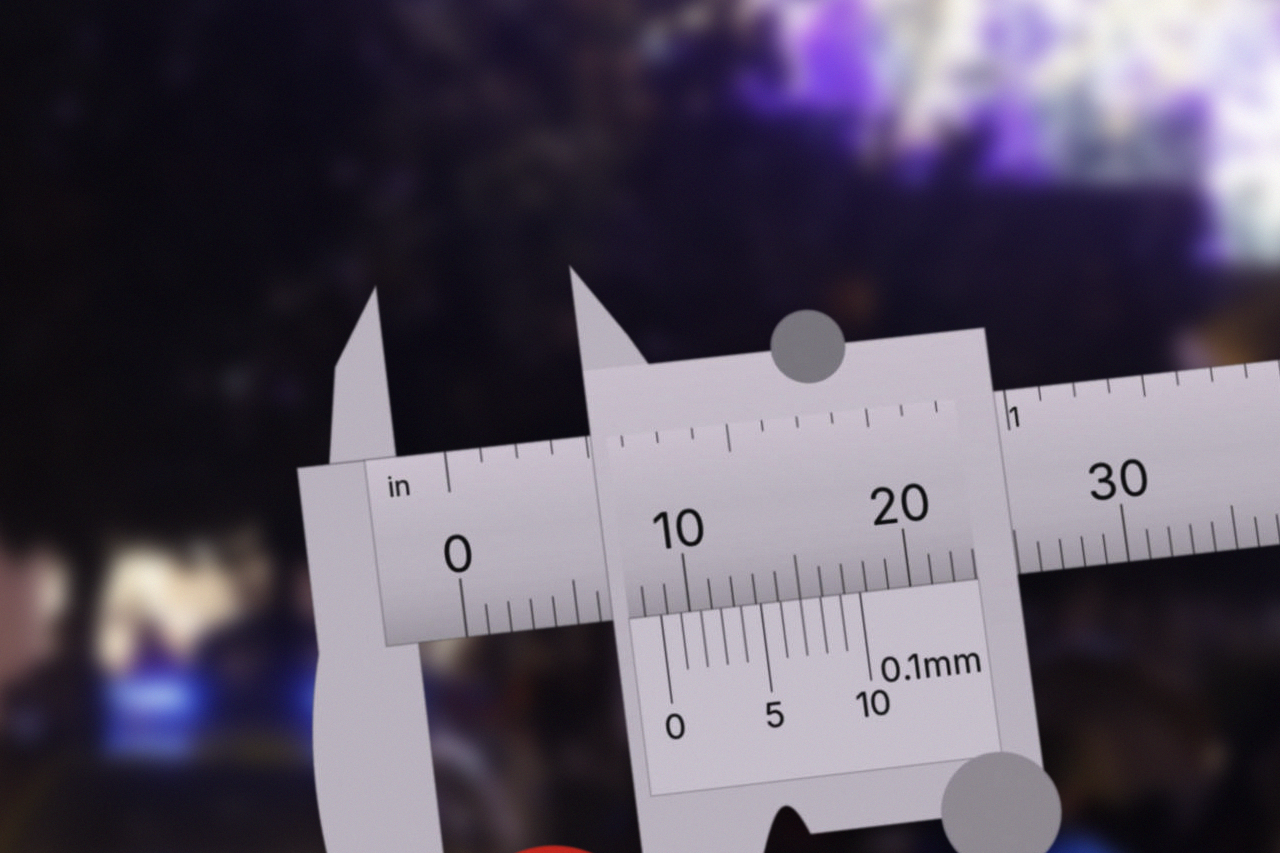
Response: 8.7
